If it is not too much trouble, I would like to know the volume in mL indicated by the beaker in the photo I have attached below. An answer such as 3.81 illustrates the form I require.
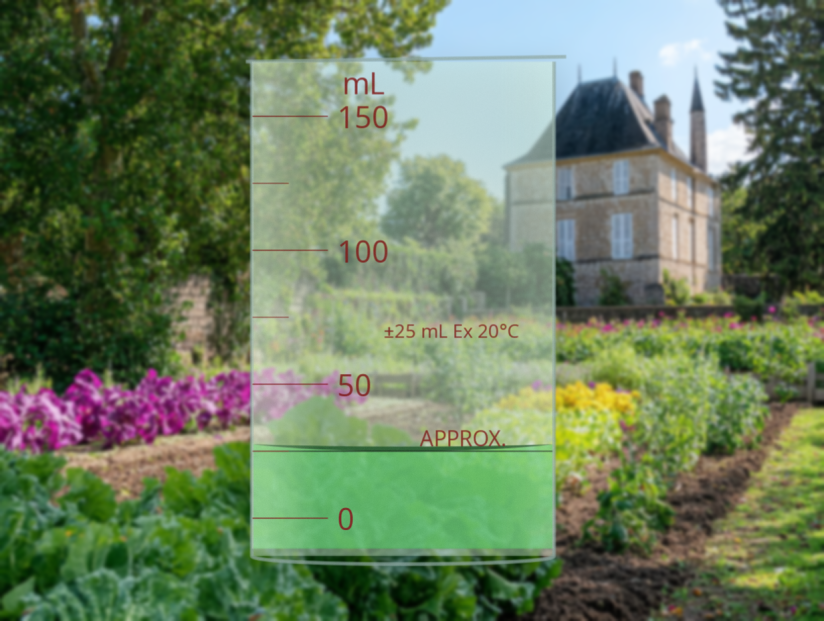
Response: 25
